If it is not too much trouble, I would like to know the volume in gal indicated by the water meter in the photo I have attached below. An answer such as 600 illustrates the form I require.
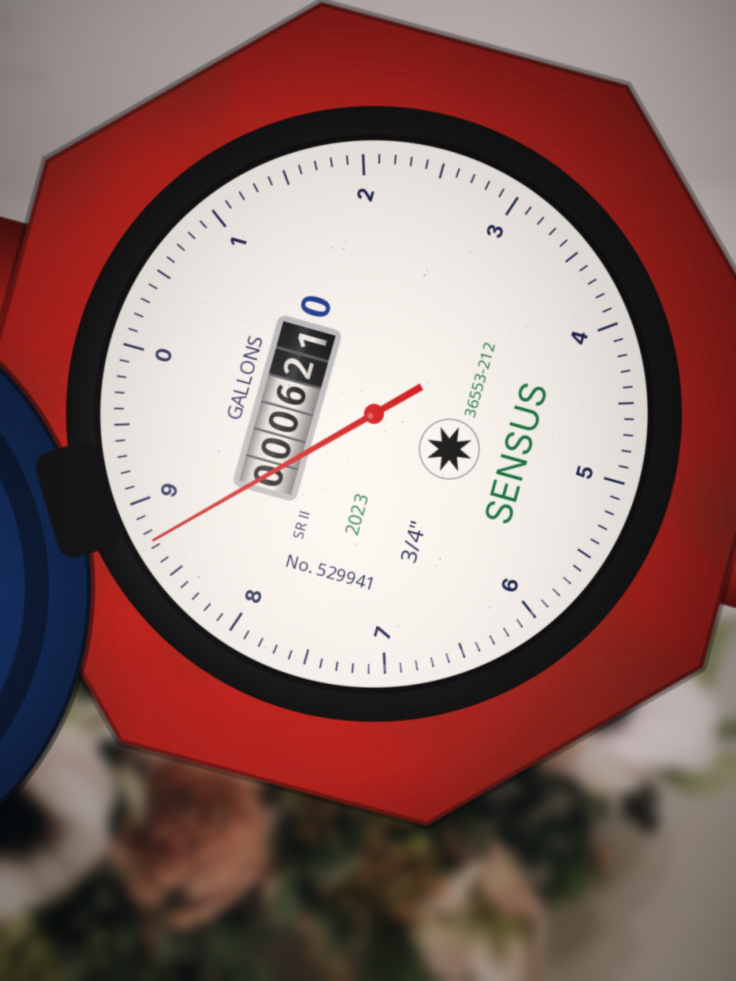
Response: 6208.7
